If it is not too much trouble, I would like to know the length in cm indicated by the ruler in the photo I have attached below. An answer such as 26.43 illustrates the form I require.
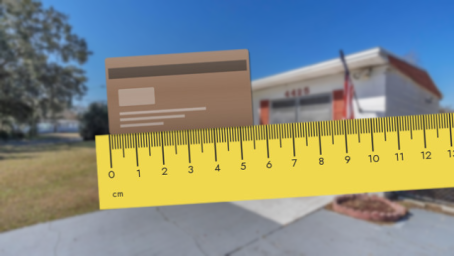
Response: 5.5
